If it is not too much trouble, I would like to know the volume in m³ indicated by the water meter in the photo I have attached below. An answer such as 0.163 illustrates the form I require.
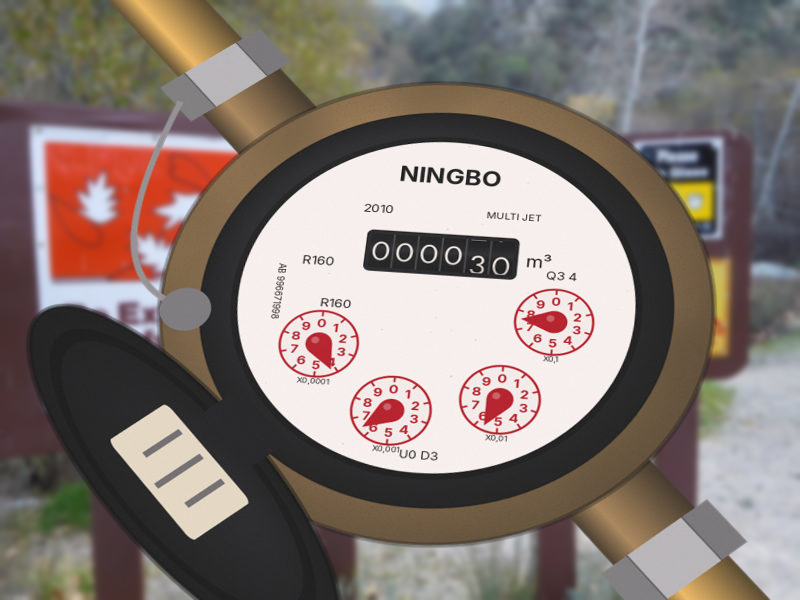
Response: 29.7564
